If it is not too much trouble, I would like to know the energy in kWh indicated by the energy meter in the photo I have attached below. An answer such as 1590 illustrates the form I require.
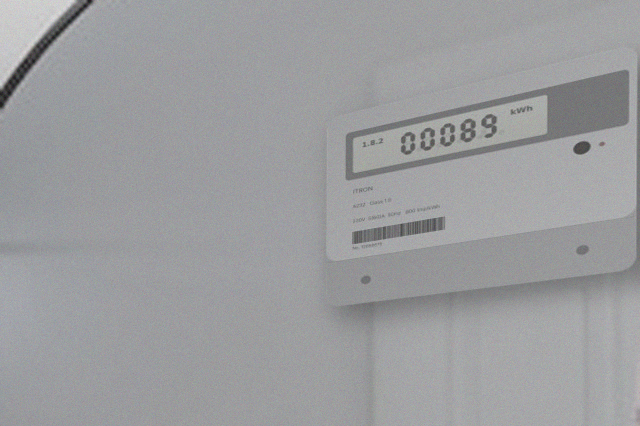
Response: 89
